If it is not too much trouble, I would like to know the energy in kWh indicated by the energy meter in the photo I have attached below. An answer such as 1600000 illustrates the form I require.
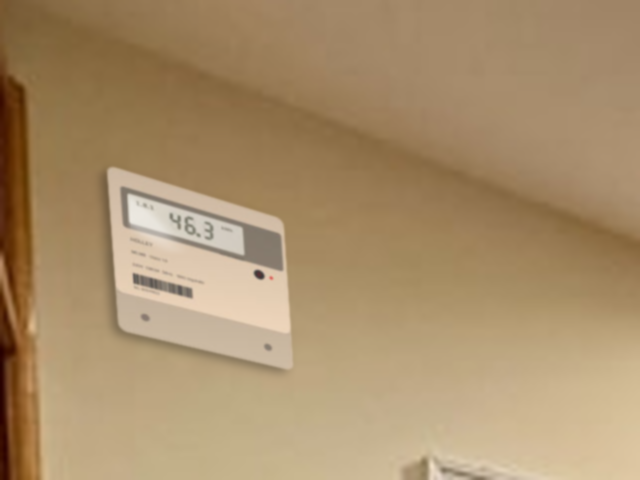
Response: 46.3
